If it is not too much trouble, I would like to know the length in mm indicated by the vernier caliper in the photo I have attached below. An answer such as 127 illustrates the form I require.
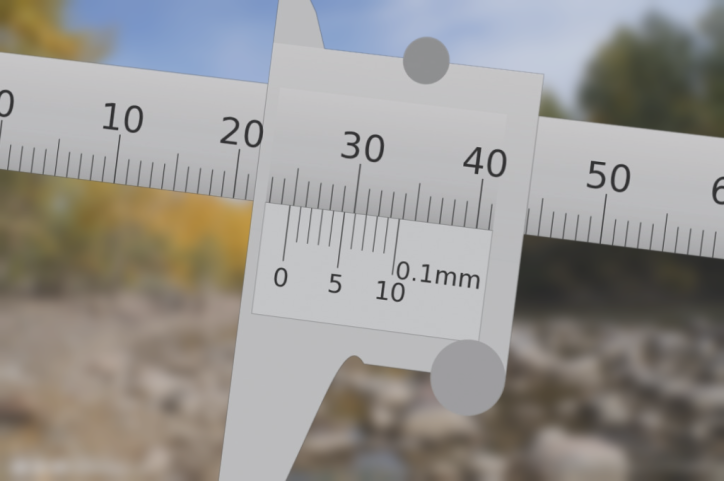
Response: 24.7
